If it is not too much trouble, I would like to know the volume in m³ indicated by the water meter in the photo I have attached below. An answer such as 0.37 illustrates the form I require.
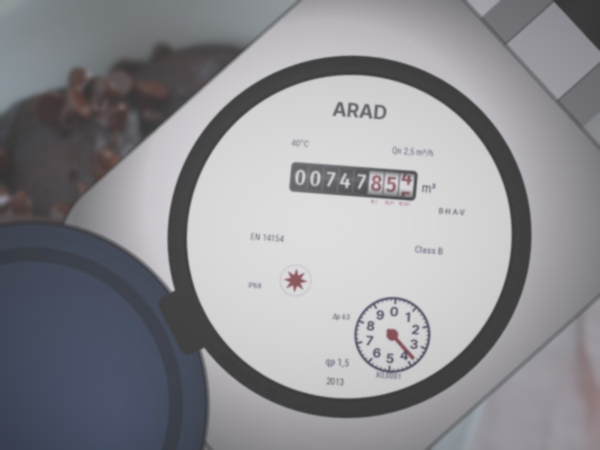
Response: 747.8543
